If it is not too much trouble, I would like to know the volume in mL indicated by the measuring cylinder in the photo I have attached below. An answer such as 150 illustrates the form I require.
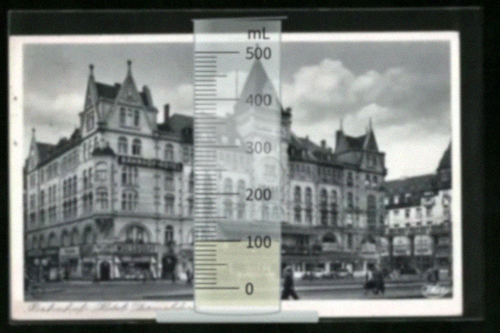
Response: 100
